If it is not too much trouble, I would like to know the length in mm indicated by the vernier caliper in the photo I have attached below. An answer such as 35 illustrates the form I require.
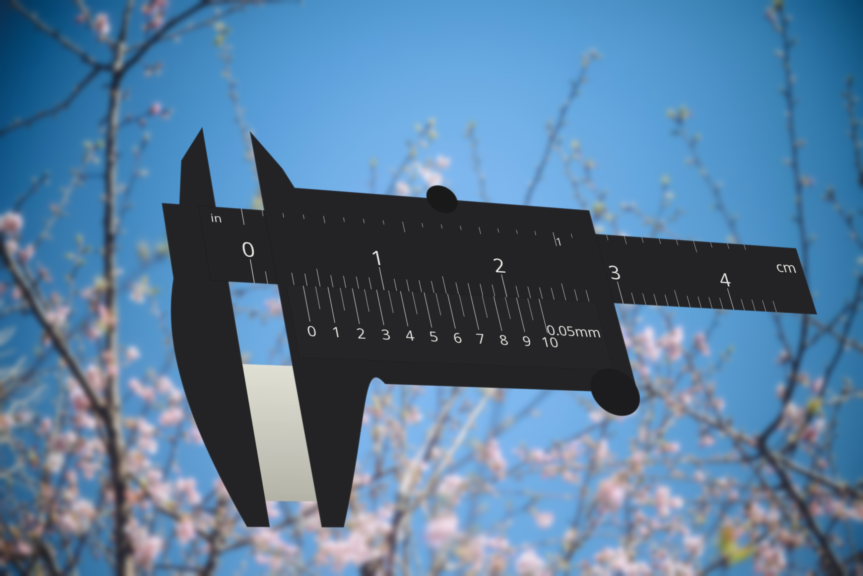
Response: 3.7
